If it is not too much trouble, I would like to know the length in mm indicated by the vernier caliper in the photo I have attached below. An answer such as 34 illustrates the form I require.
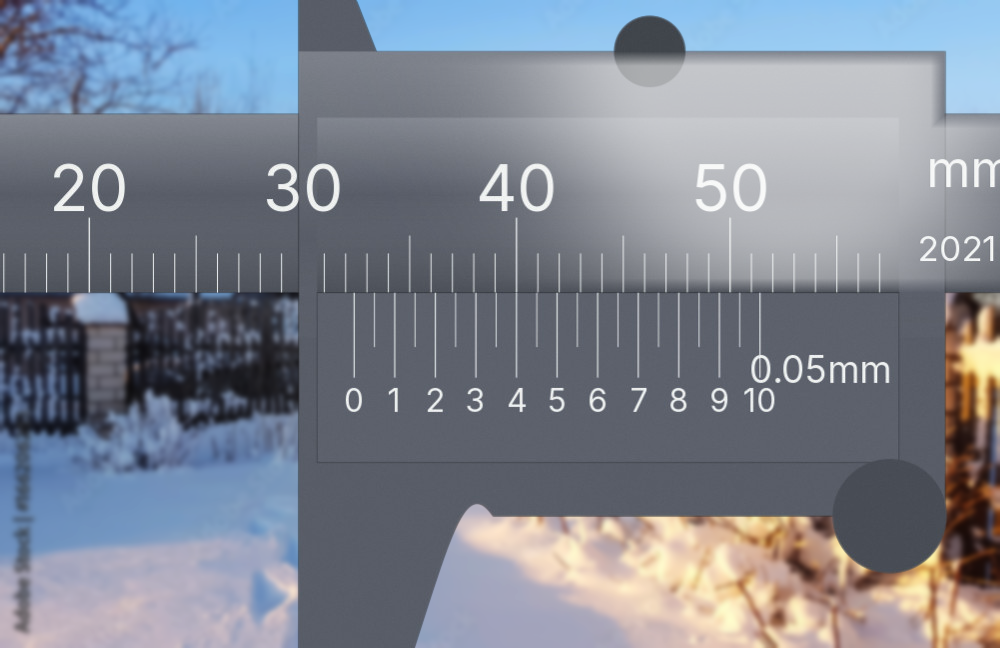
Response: 32.4
